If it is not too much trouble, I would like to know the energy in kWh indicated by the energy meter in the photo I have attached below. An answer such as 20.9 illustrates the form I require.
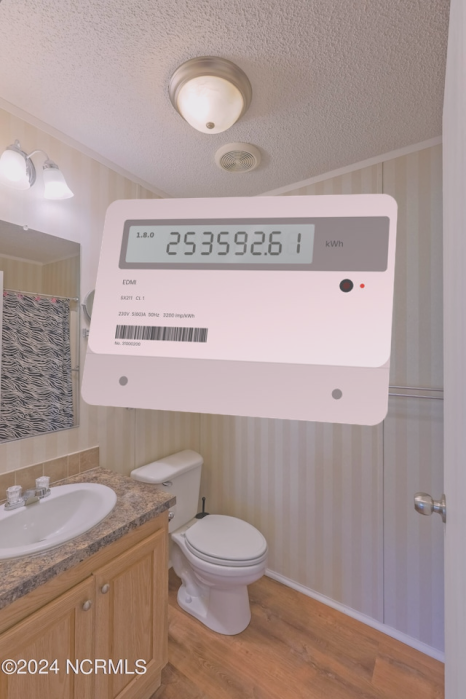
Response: 253592.61
